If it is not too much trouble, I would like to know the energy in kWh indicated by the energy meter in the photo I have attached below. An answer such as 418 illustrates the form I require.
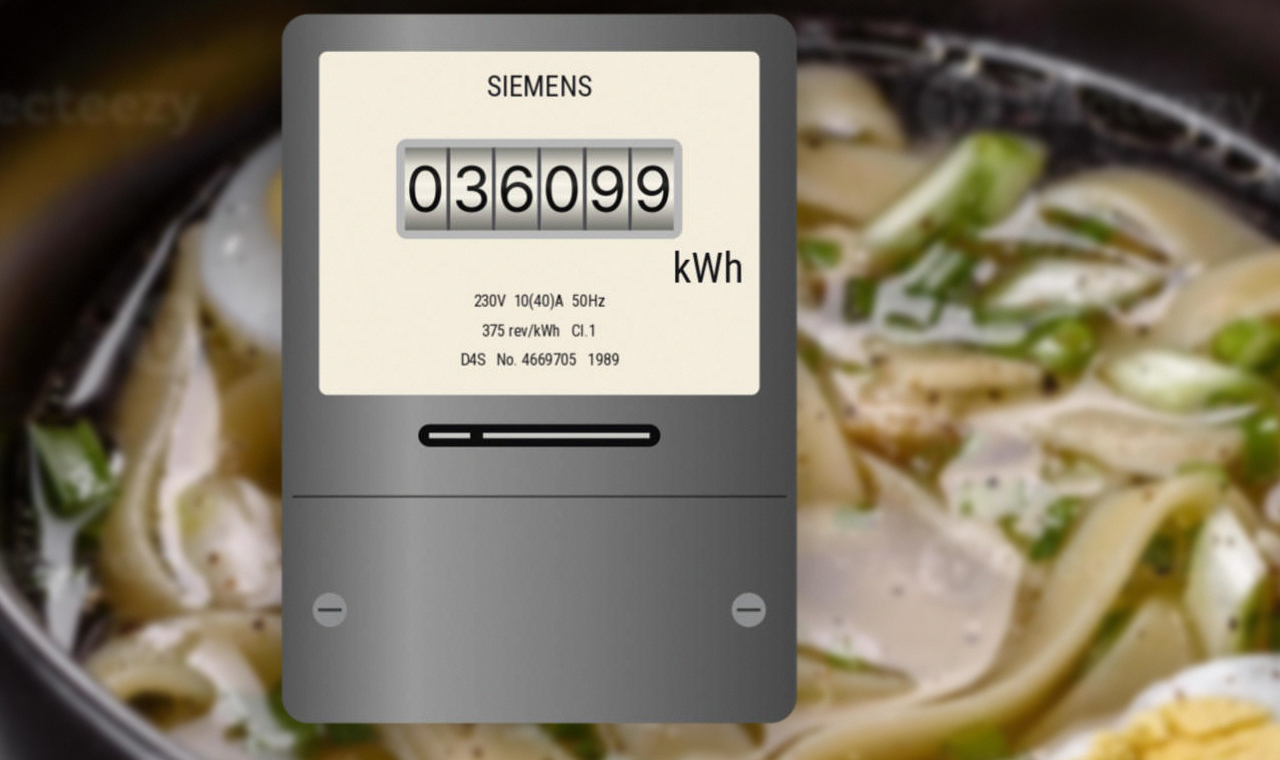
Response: 36099
